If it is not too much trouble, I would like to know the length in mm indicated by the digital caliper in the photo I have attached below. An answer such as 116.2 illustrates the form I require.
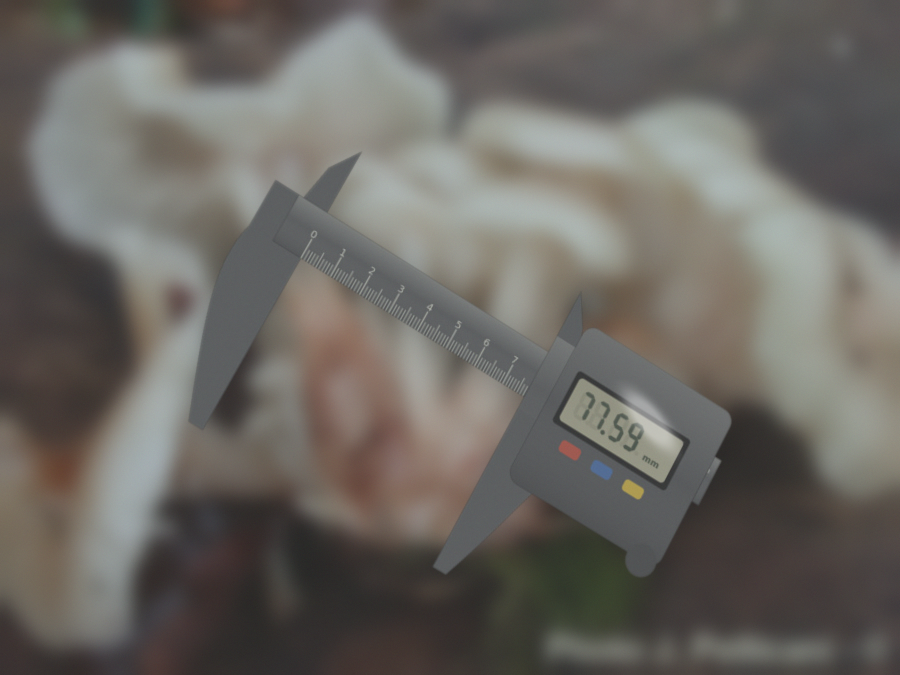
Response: 77.59
